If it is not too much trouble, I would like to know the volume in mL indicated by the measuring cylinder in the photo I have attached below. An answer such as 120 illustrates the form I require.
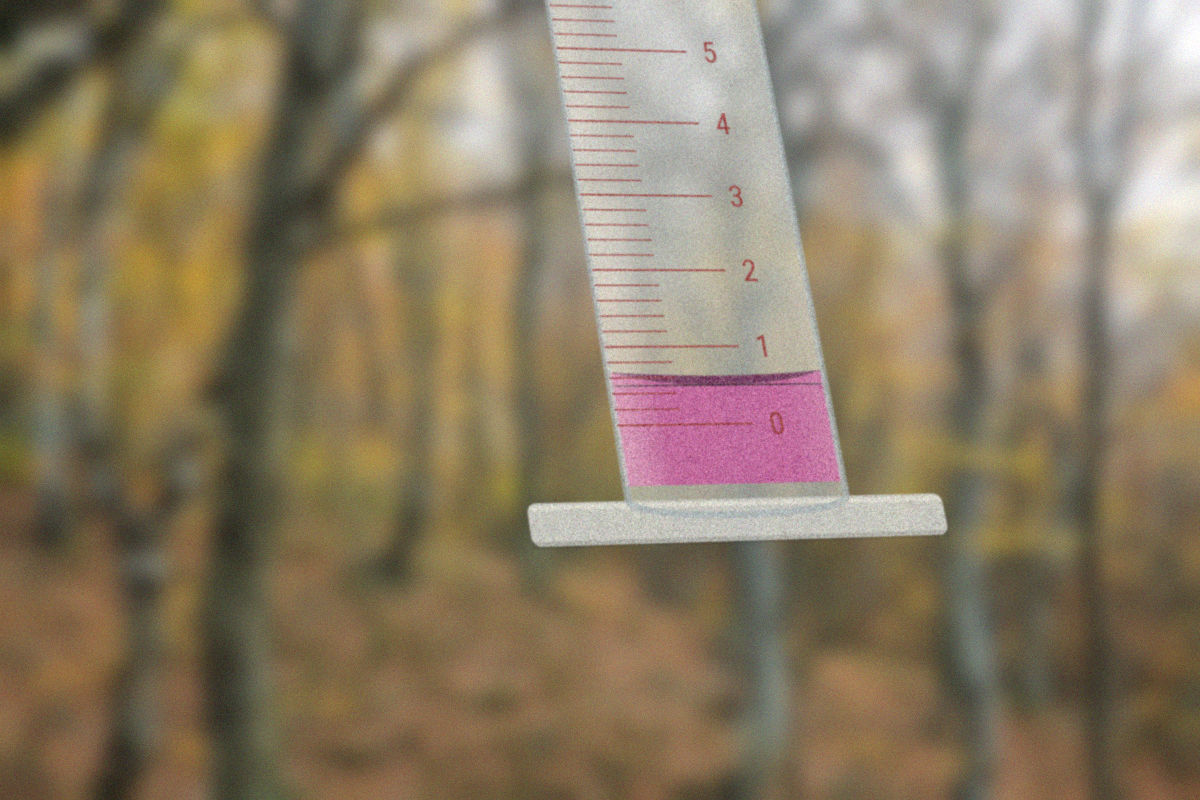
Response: 0.5
